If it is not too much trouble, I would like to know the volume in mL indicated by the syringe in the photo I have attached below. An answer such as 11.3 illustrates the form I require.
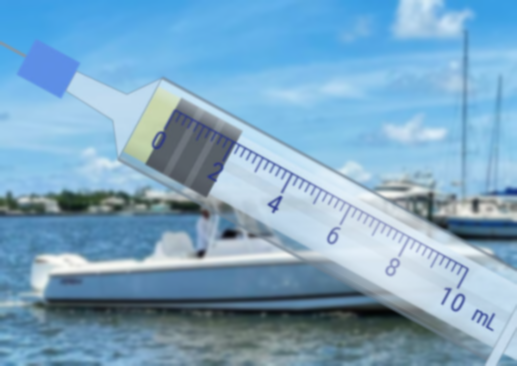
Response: 0
